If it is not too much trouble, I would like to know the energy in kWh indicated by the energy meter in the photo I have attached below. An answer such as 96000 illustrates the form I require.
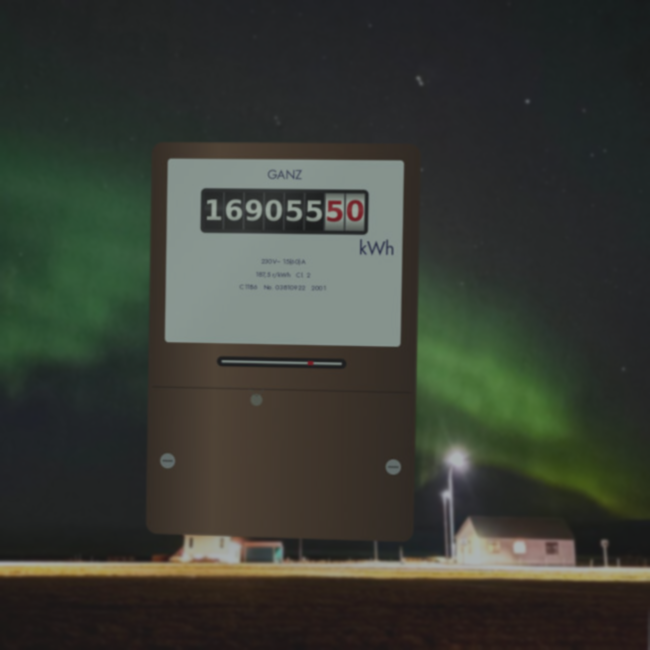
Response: 169055.50
